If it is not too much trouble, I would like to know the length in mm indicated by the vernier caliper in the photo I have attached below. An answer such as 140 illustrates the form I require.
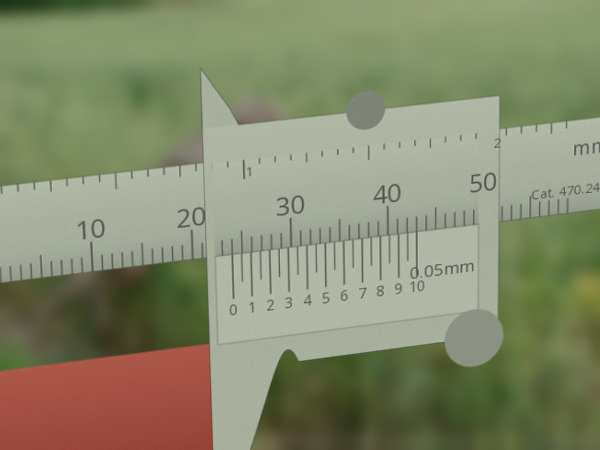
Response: 24.0
